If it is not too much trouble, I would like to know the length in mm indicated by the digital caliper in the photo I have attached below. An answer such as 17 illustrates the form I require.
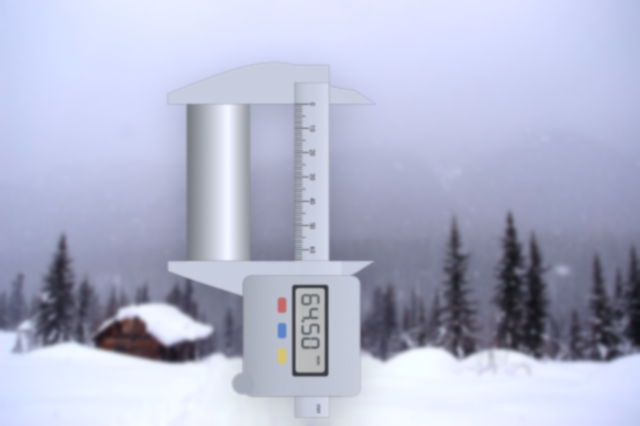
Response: 64.50
